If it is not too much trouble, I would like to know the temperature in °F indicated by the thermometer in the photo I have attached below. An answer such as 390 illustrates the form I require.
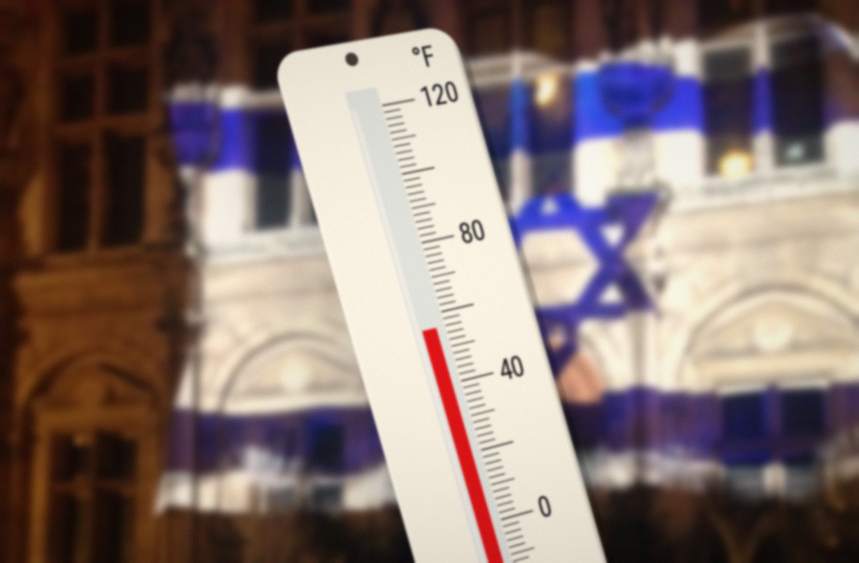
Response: 56
